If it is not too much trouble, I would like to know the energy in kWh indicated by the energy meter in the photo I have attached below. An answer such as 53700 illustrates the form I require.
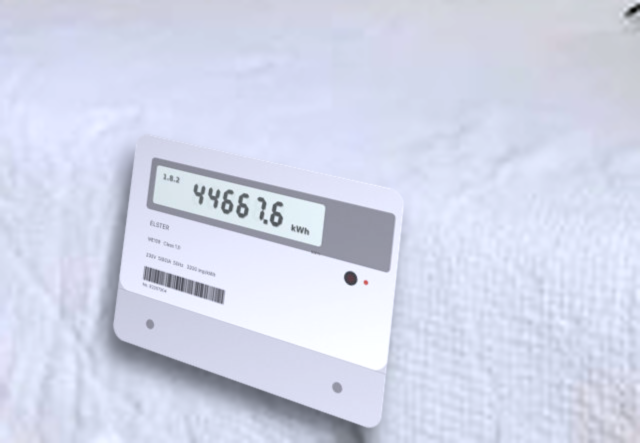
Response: 44667.6
